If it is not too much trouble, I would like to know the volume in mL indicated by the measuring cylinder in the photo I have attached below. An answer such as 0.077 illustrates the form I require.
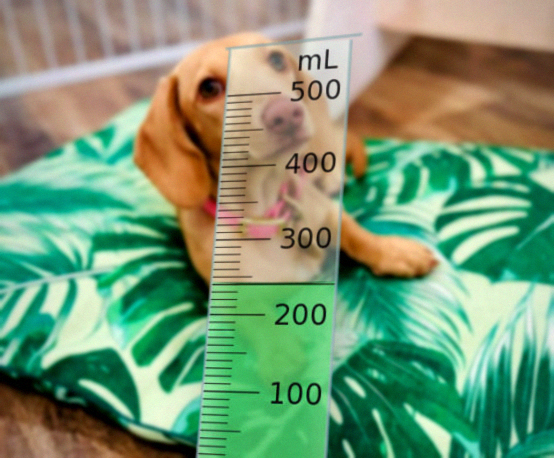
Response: 240
